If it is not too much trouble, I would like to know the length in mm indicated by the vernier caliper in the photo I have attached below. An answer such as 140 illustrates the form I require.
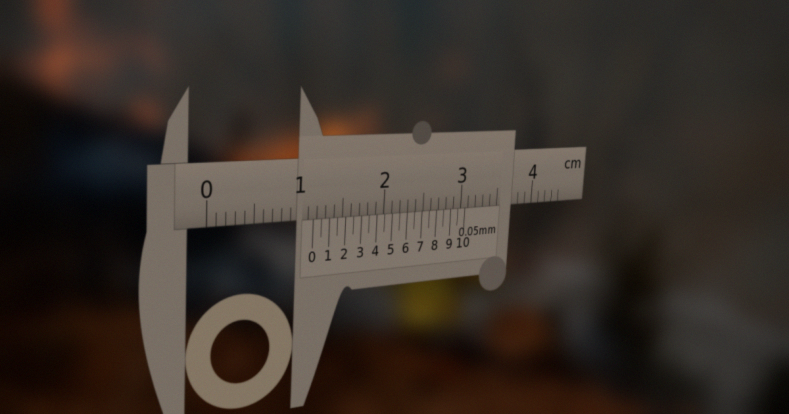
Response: 11.6
